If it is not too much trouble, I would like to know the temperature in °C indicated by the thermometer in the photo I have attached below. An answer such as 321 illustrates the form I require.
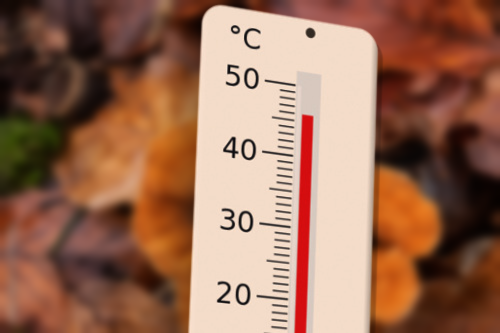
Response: 46
